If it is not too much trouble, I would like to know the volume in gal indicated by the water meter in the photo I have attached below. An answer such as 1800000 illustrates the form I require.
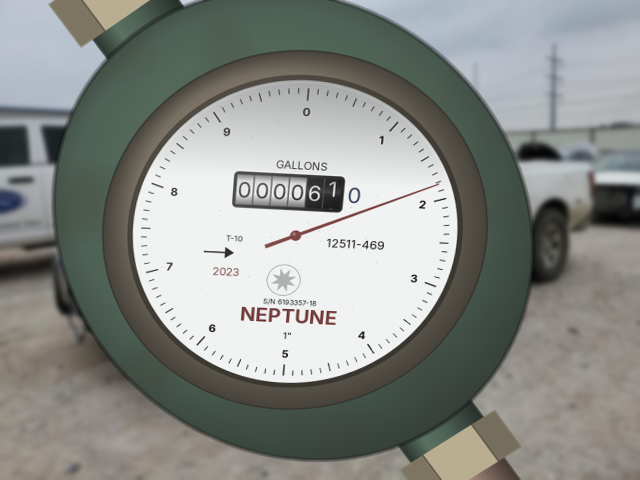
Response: 611.8
